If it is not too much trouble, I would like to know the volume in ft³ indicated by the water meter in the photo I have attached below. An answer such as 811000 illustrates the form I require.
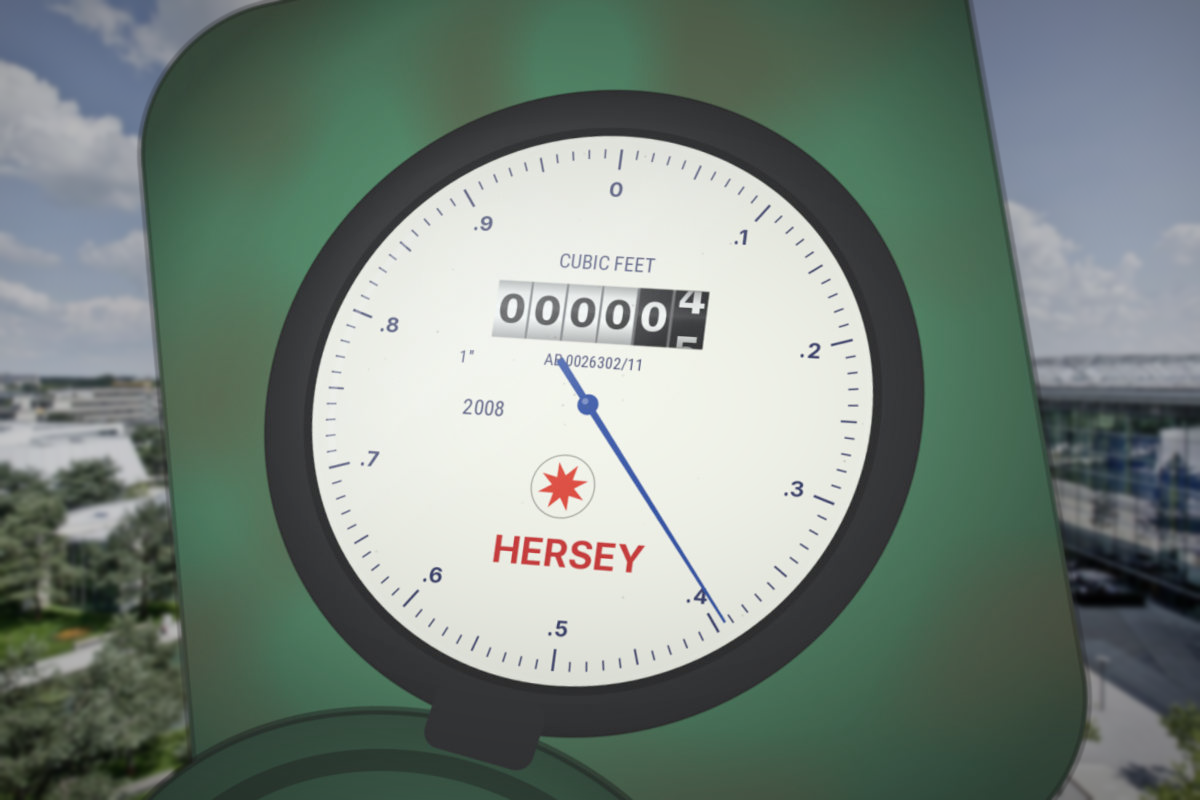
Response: 4.39
